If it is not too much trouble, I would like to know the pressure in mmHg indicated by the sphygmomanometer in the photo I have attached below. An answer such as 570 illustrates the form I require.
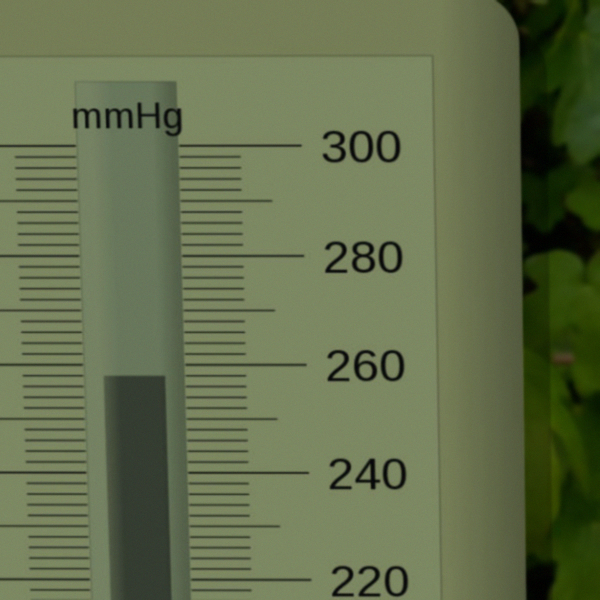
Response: 258
